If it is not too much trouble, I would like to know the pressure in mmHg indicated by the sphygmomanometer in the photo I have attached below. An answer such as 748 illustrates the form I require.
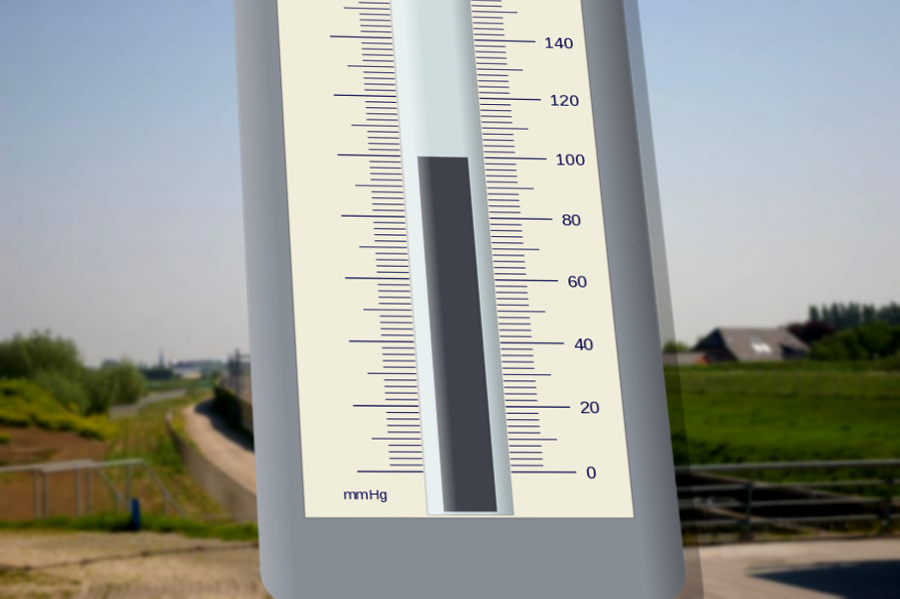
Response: 100
